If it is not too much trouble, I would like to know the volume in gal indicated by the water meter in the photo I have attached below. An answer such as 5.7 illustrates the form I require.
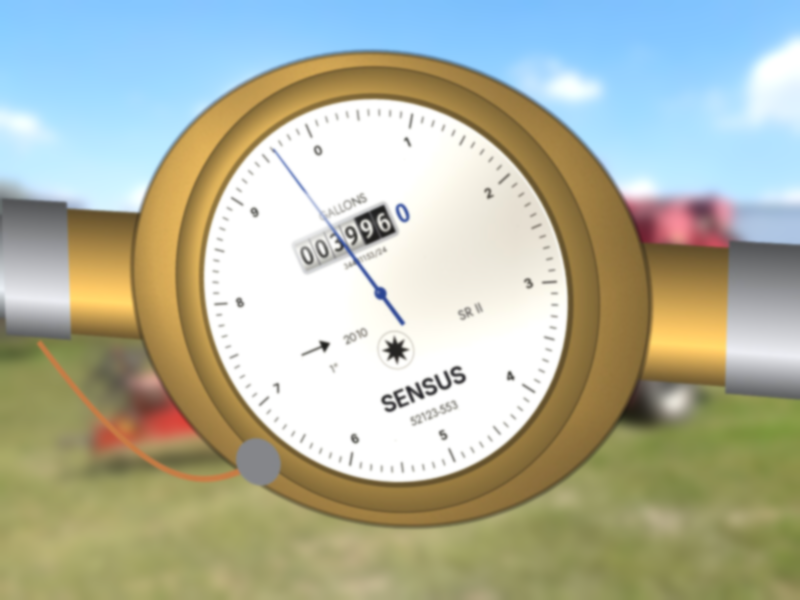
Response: 39959.6
